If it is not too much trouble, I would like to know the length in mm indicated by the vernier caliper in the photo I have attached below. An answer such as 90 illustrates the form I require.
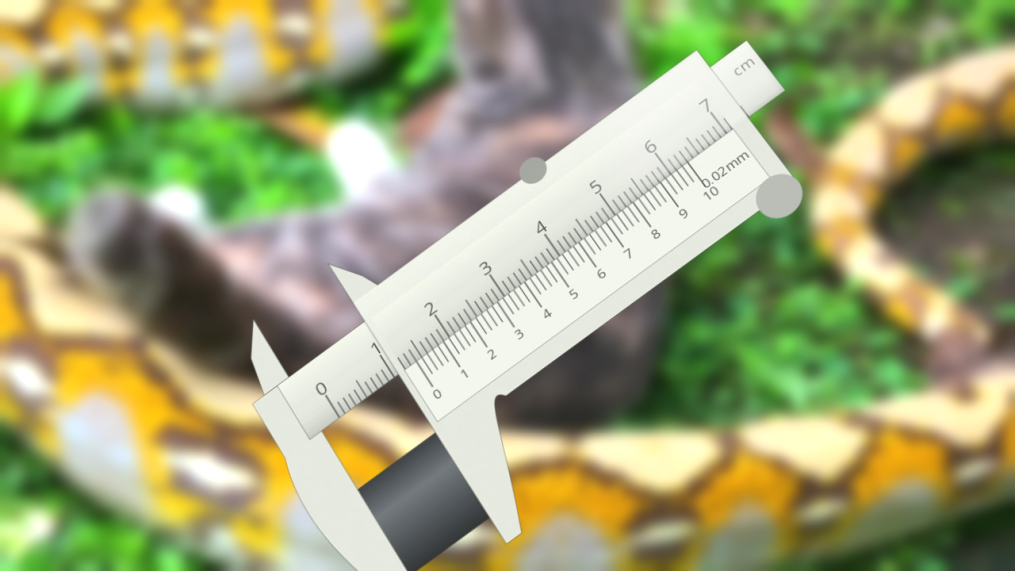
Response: 14.0
